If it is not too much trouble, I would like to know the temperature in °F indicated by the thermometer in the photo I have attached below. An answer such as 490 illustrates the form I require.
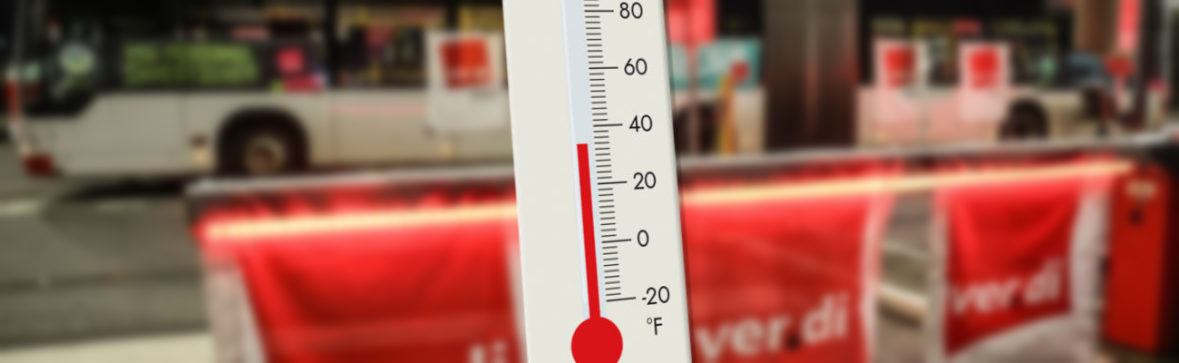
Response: 34
